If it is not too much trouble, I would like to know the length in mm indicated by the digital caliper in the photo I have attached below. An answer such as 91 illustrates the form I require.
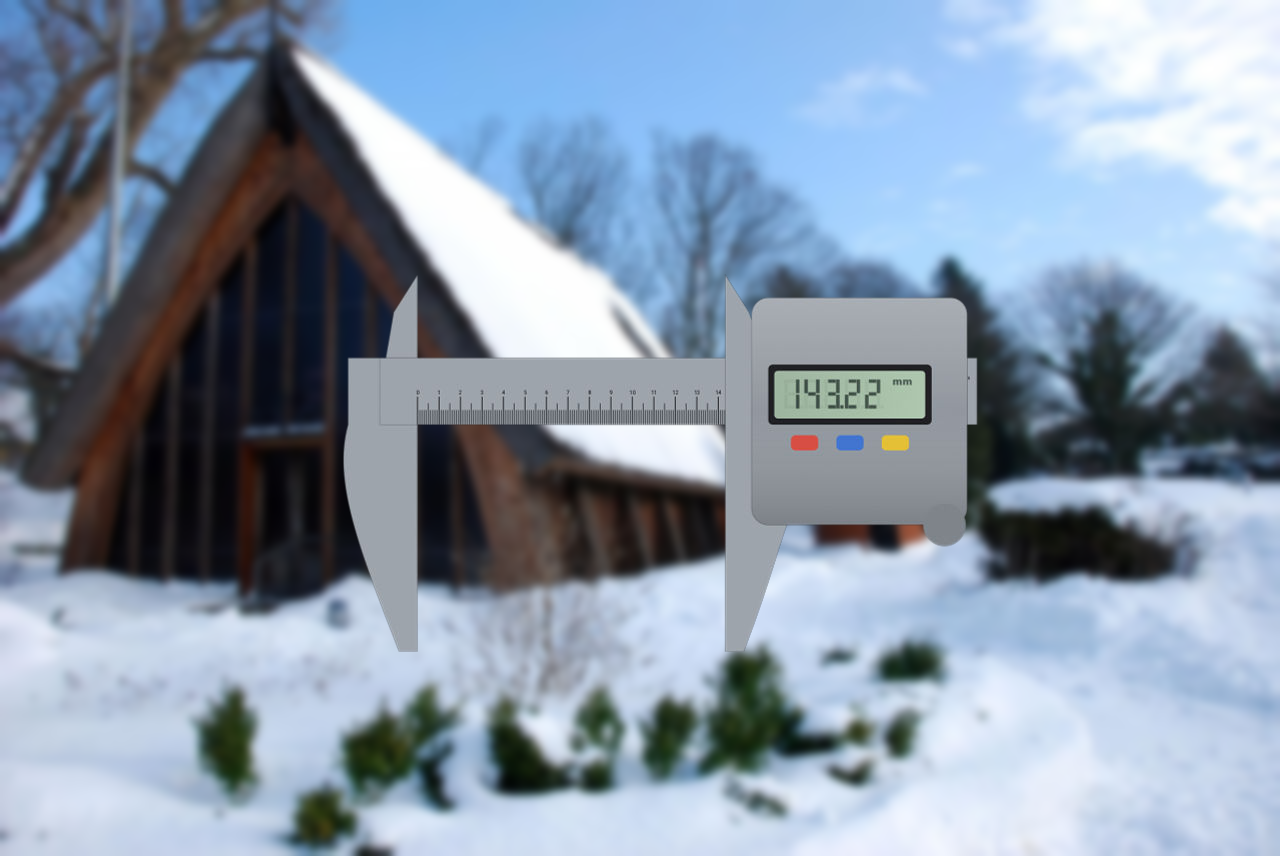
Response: 143.22
